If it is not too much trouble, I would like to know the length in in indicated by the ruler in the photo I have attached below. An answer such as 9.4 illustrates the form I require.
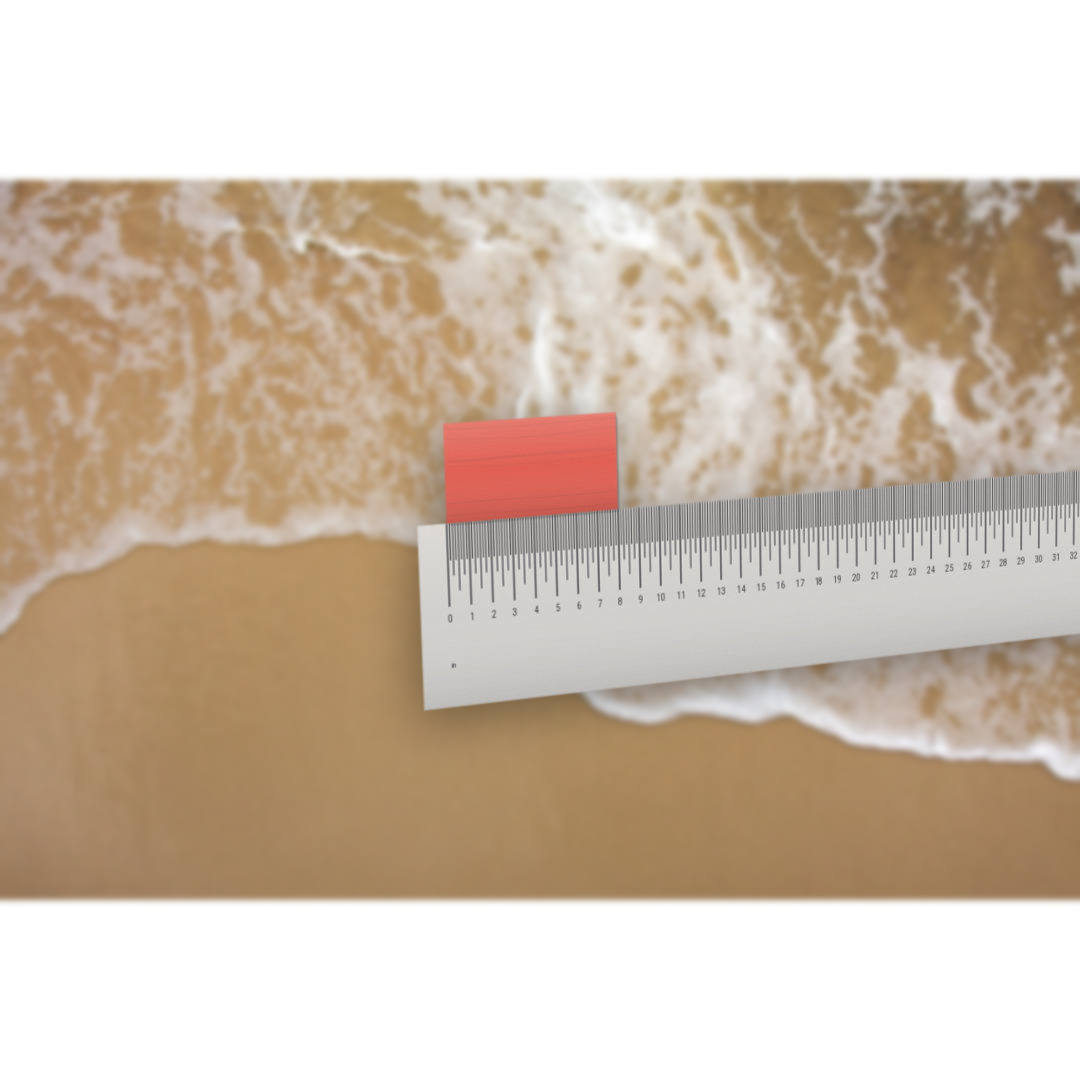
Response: 8
